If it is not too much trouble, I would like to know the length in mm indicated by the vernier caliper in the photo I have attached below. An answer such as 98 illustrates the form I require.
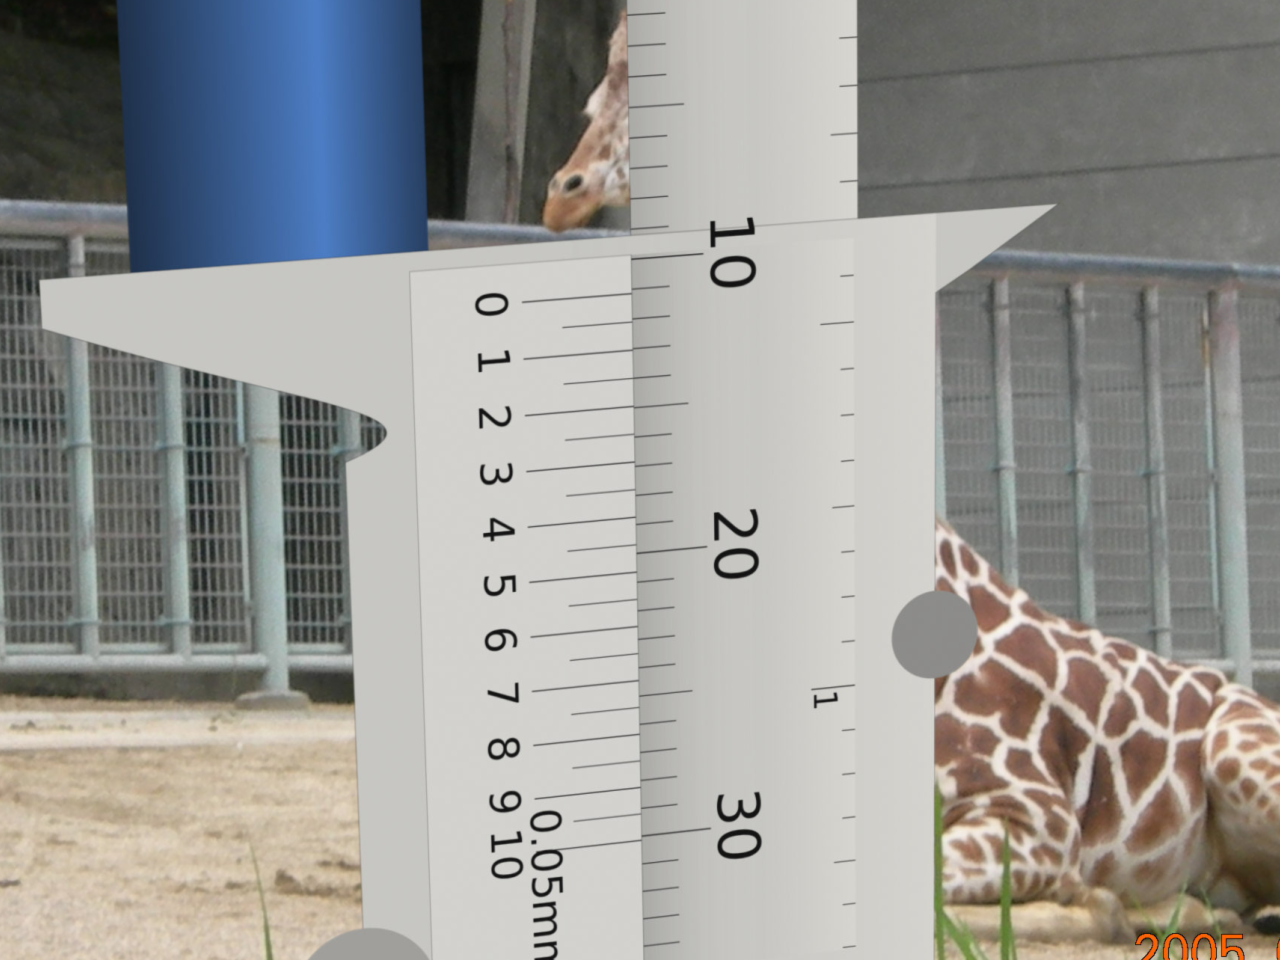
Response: 11.15
